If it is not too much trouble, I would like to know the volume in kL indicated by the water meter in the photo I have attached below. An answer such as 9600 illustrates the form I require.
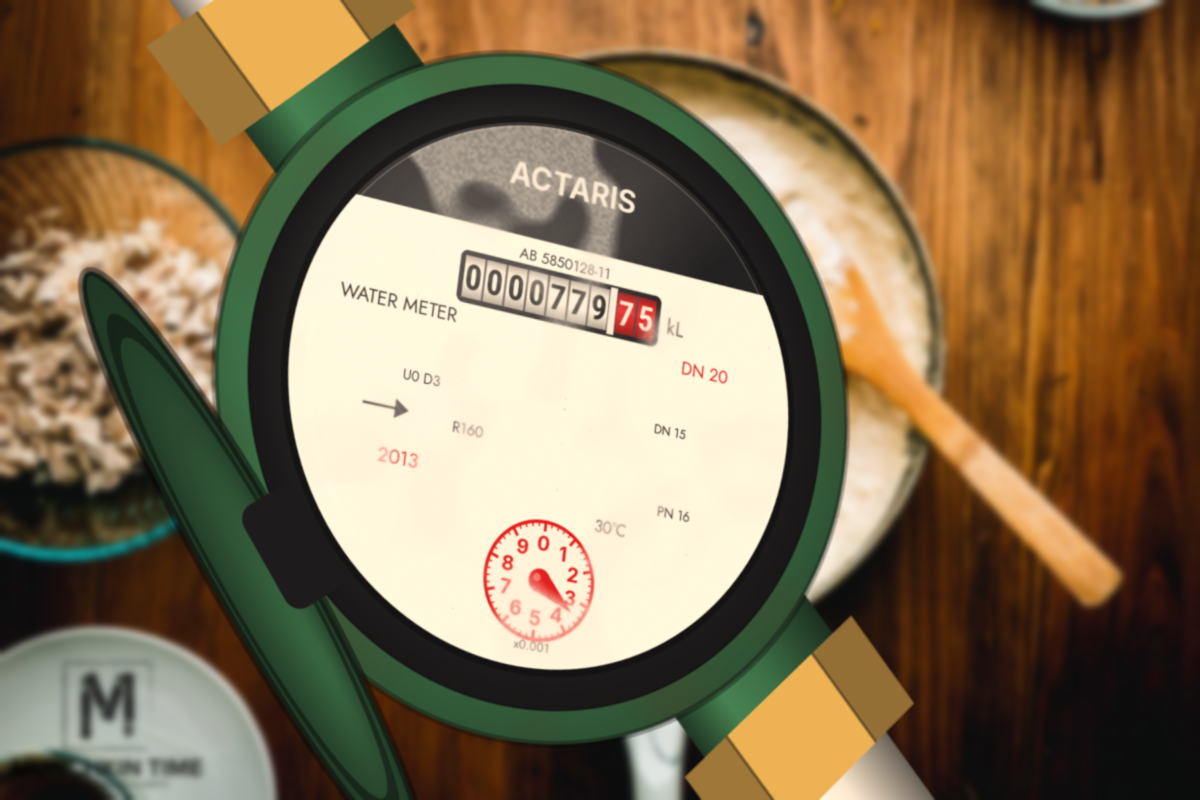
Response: 779.753
